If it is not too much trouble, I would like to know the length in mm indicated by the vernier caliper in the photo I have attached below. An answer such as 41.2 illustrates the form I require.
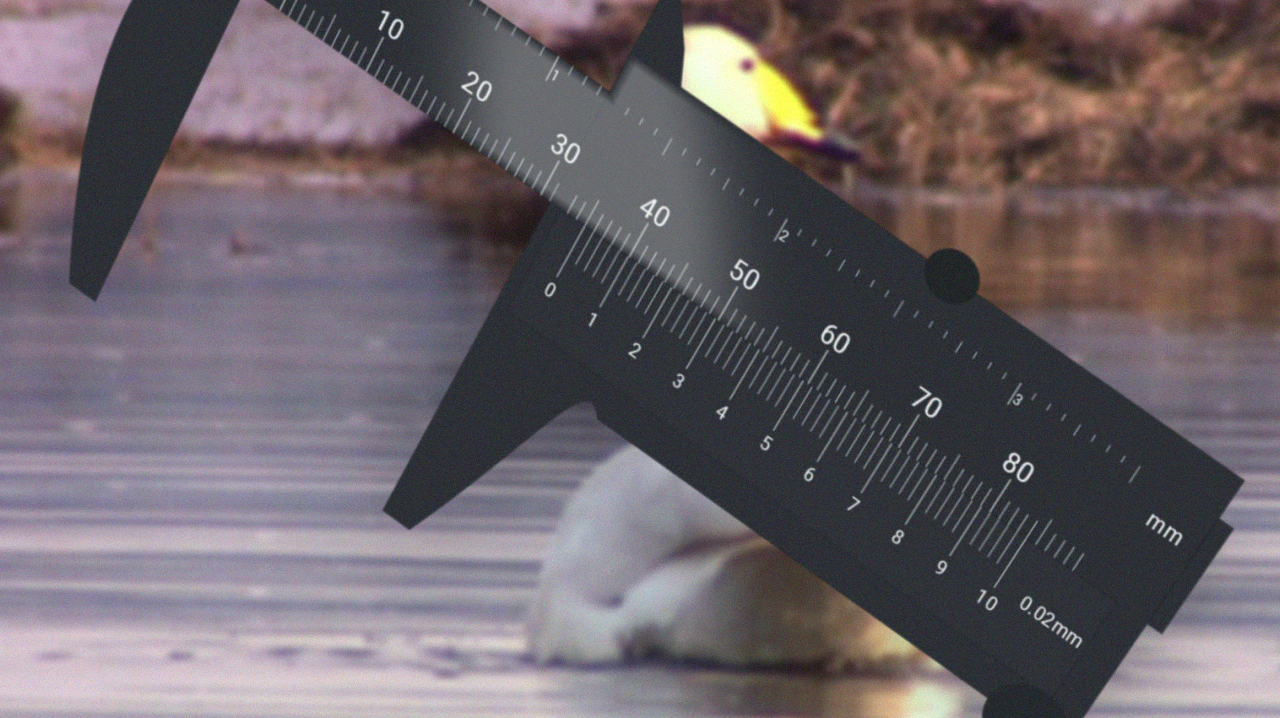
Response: 35.0
